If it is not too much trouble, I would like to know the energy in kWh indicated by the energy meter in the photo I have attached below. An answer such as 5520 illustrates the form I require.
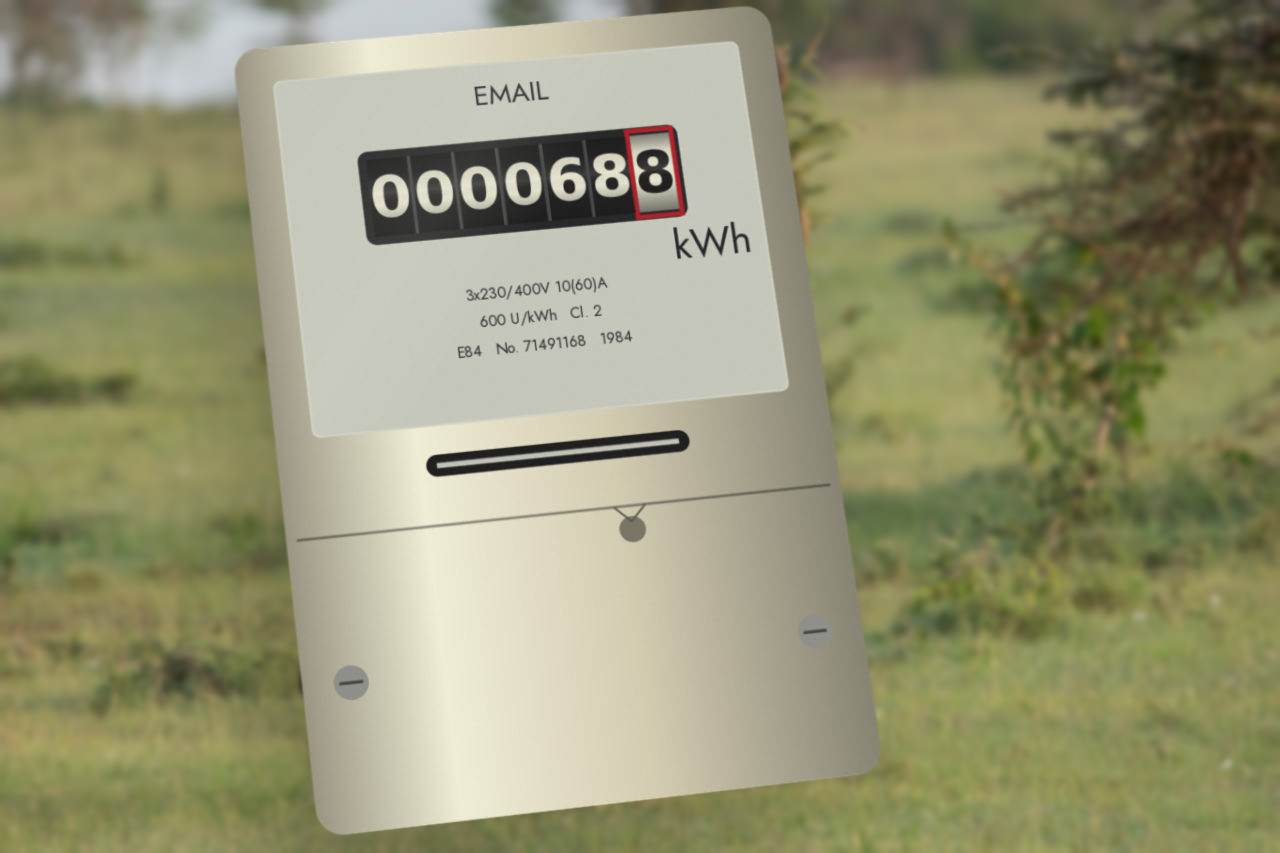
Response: 68.8
